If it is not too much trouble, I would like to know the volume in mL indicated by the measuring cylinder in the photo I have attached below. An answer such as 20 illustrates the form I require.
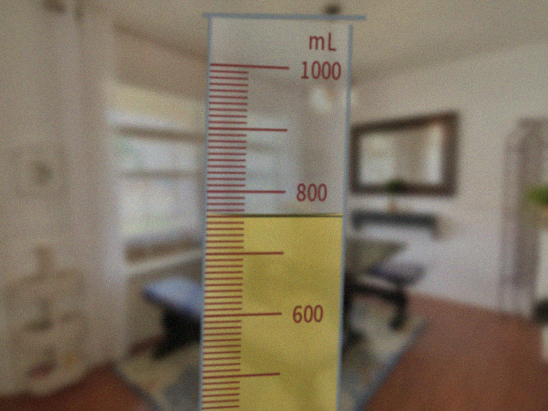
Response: 760
